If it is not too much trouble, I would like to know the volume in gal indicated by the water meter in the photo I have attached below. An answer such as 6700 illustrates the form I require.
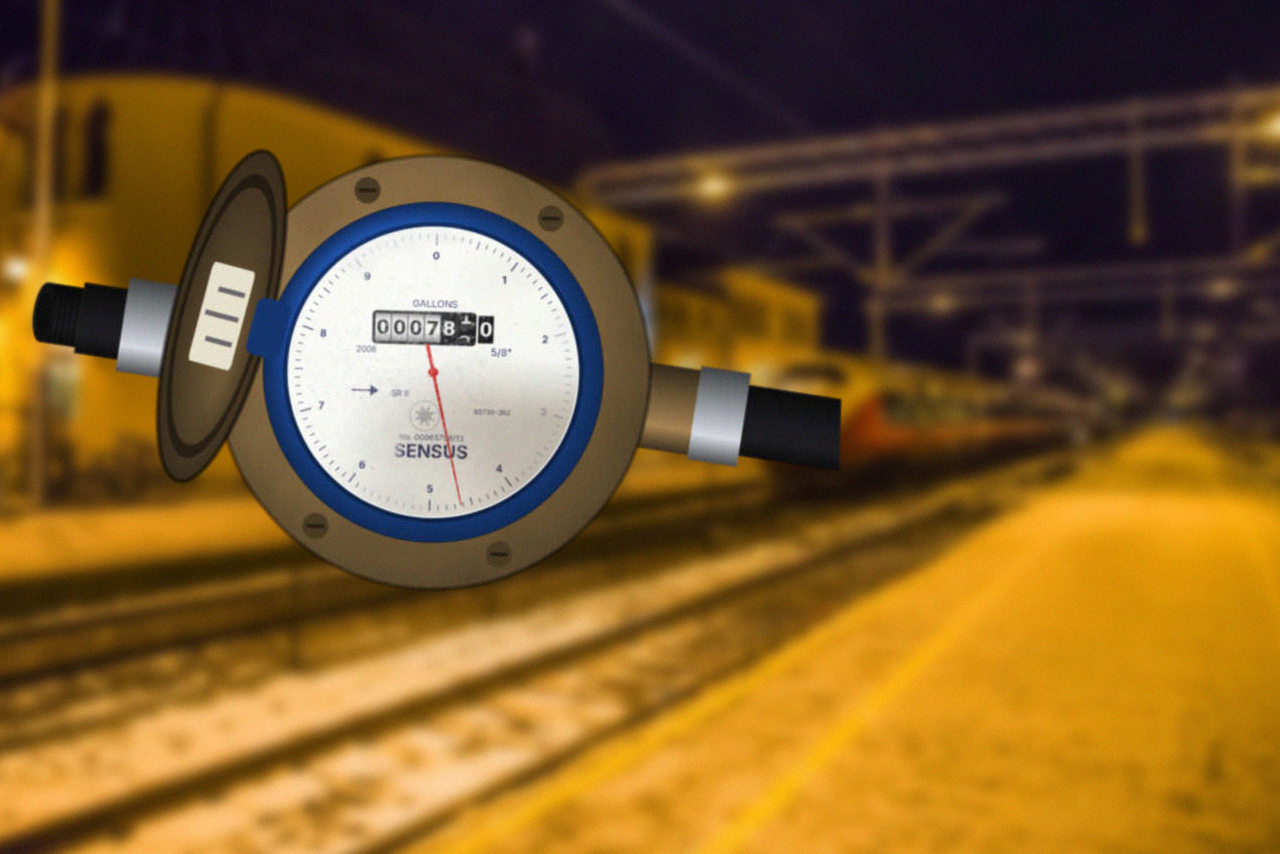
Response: 7814.6
